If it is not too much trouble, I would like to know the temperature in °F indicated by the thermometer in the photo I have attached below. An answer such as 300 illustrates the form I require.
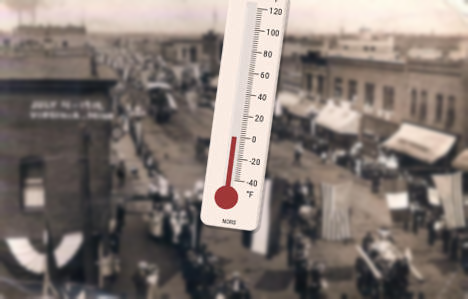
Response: 0
